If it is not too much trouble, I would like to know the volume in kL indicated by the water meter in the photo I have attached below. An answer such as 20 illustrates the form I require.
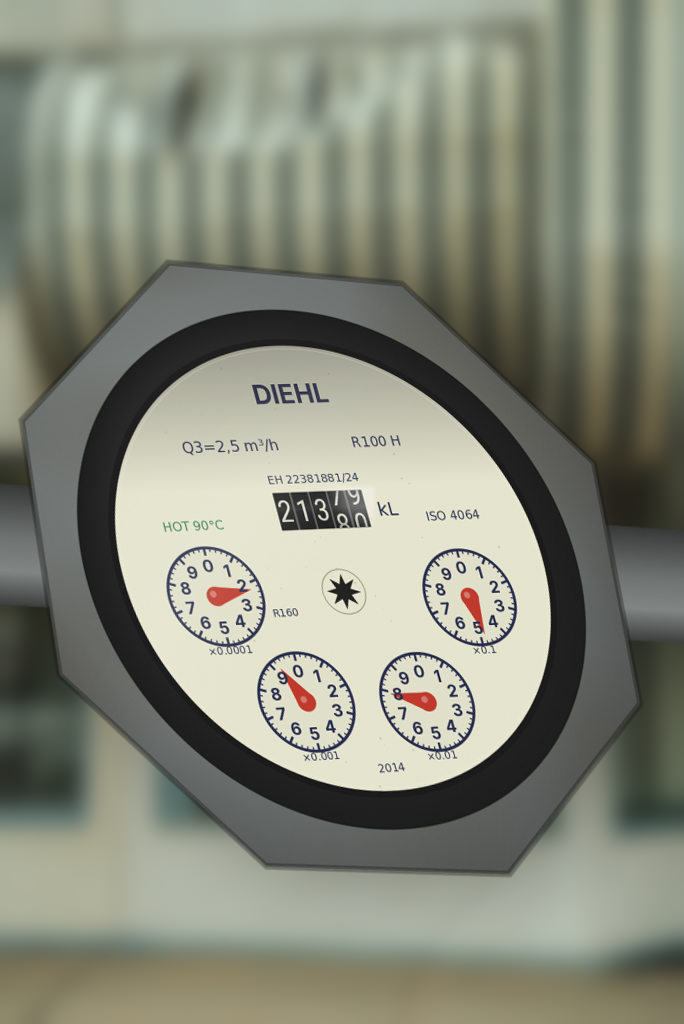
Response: 21379.4792
